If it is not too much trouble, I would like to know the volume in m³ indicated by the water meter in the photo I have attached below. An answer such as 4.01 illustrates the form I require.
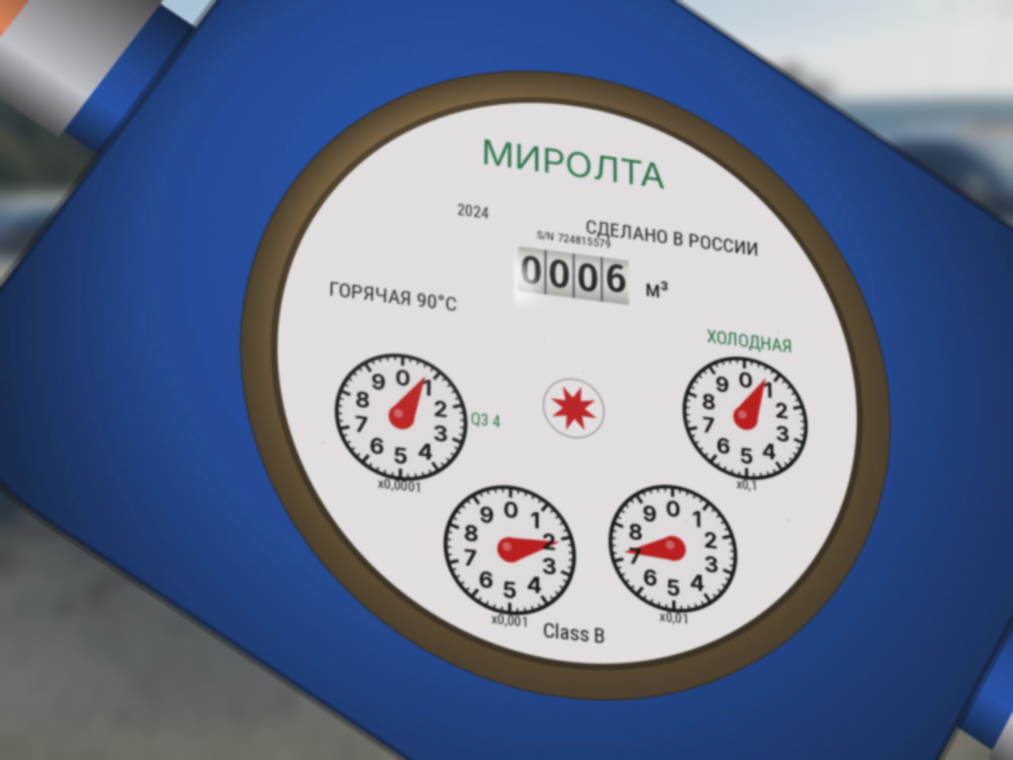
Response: 6.0720
